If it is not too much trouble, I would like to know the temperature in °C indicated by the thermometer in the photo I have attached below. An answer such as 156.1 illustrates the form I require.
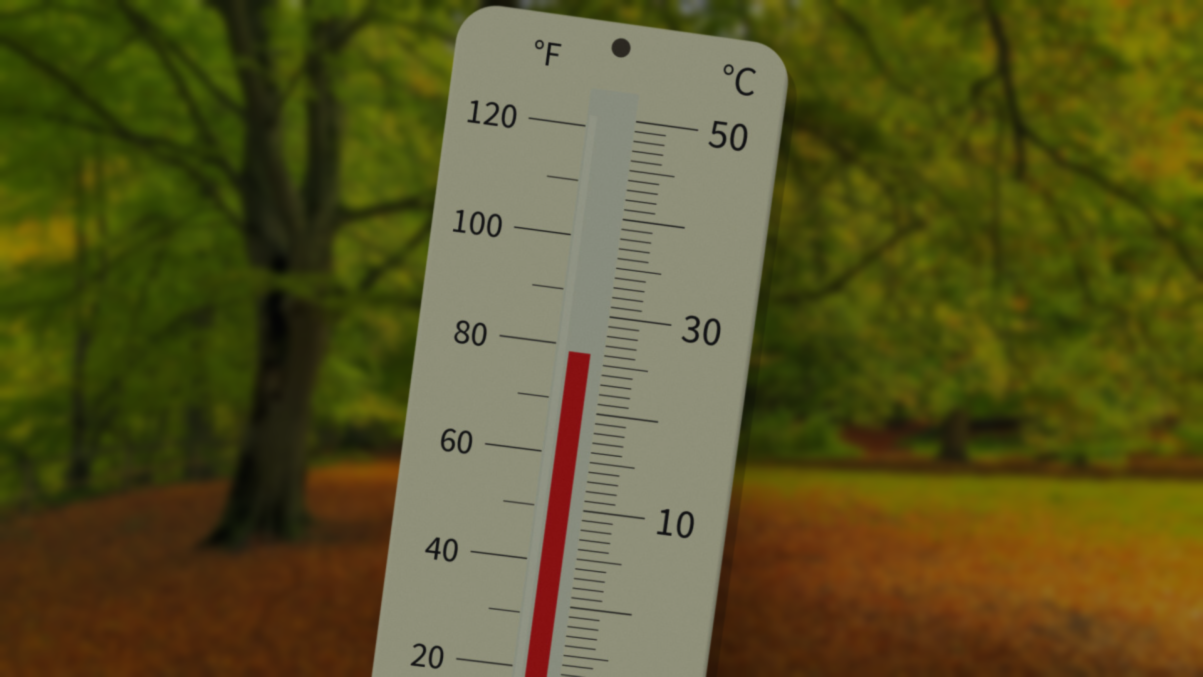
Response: 26
